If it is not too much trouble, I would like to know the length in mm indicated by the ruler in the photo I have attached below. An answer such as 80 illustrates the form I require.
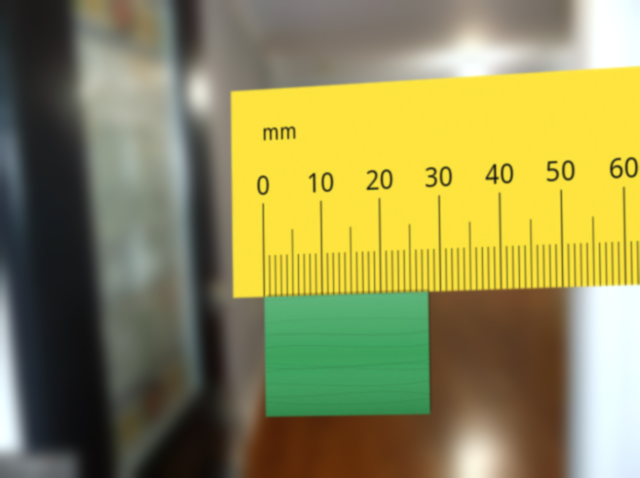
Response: 28
